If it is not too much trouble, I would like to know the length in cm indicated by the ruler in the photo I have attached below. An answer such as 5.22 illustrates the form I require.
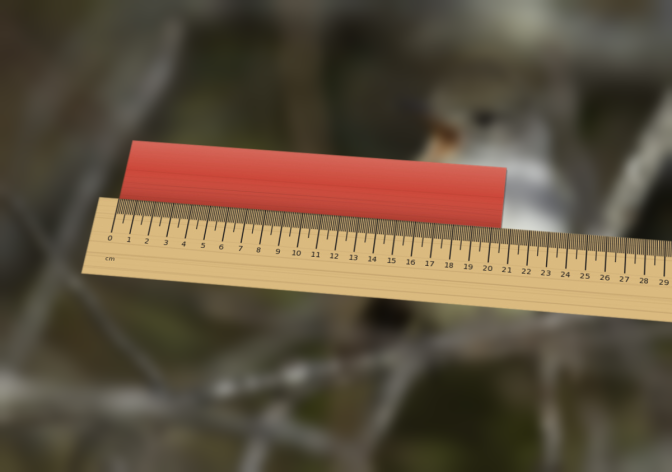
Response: 20.5
